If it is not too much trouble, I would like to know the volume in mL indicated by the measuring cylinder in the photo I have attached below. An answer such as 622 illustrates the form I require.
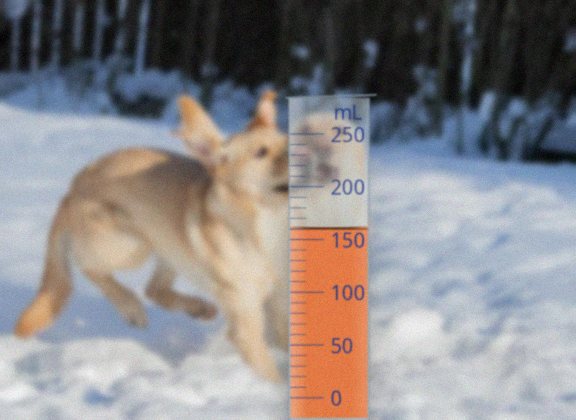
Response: 160
